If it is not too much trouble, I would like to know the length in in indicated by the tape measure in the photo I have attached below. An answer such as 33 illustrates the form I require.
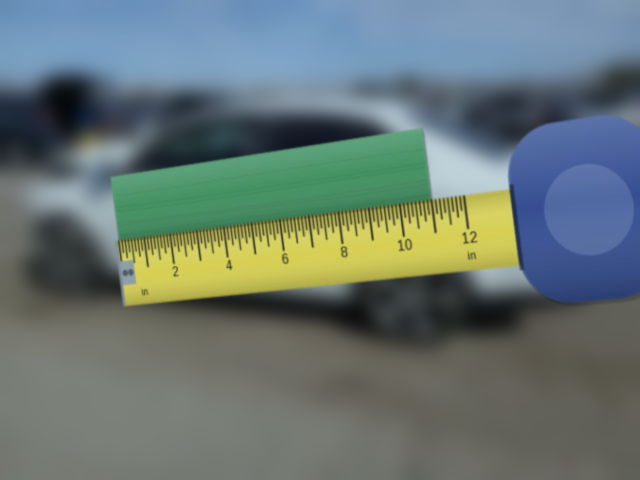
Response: 11
